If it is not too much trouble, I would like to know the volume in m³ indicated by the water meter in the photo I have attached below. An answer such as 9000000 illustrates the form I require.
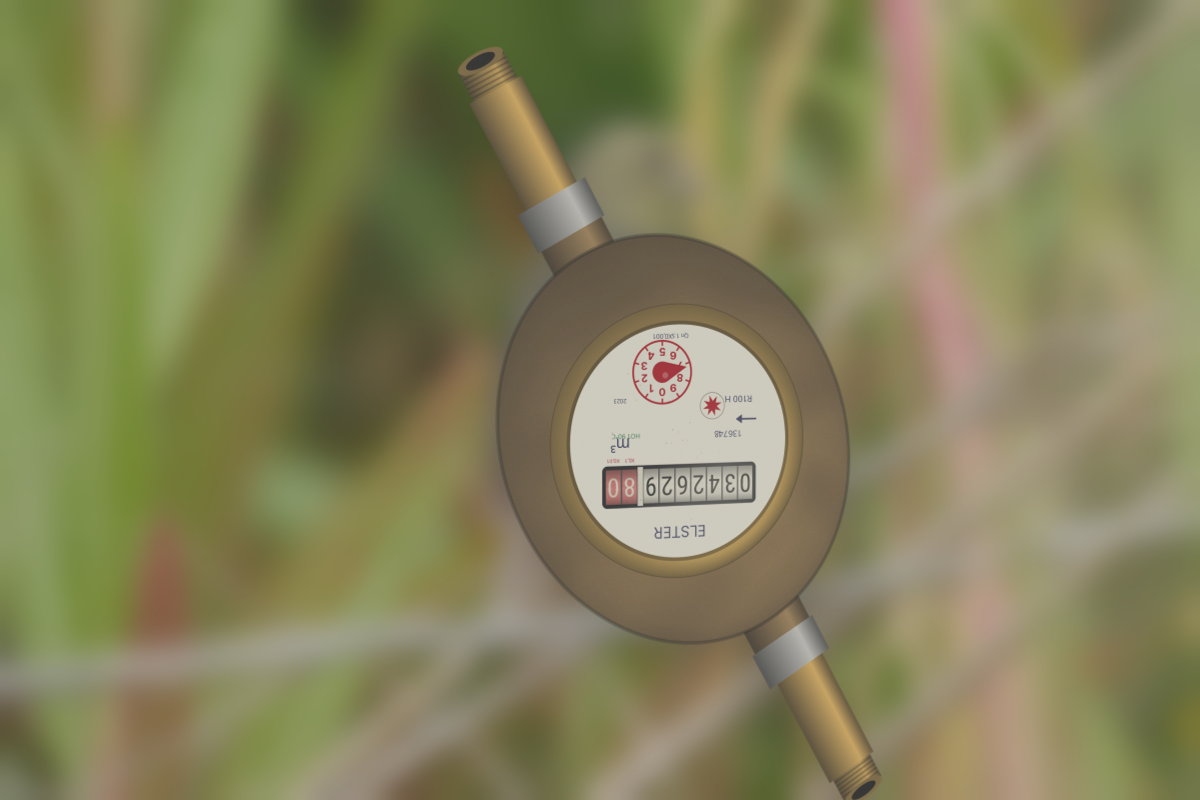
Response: 342629.807
